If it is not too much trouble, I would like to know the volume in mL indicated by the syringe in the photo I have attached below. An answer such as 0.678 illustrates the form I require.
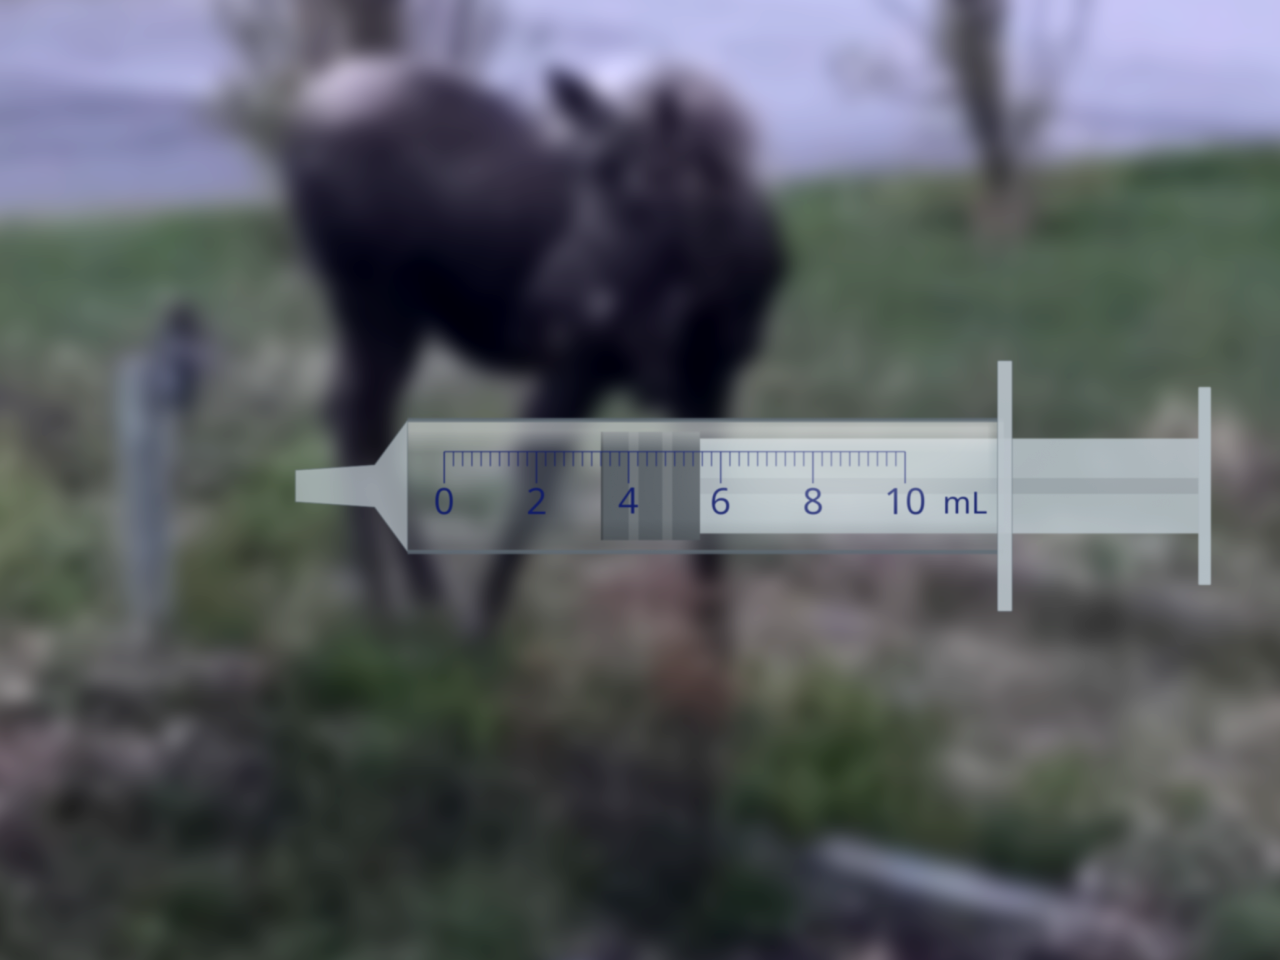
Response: 3.4
